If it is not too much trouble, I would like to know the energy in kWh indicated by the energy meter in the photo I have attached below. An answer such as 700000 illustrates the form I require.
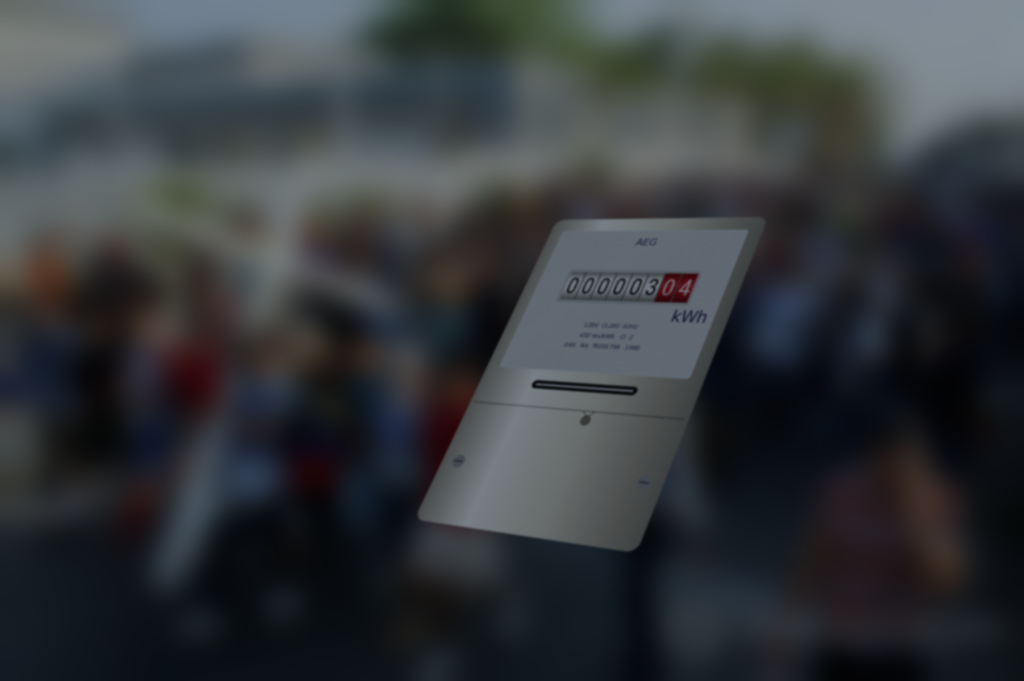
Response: 3.04
